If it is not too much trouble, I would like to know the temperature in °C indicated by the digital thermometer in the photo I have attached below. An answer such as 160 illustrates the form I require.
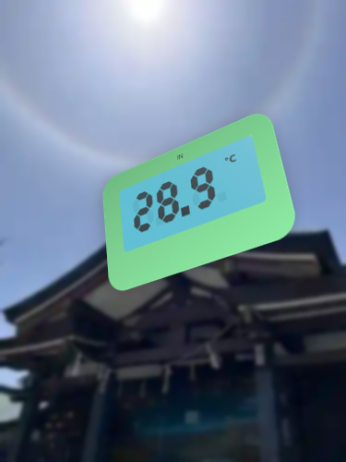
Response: 28.9
